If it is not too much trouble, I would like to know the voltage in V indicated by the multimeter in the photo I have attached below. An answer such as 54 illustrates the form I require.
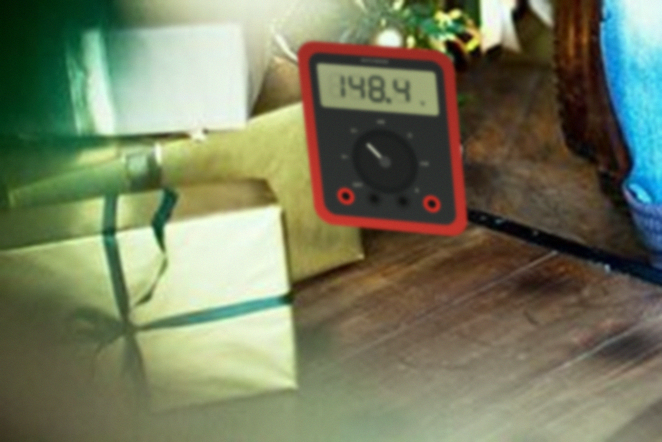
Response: 148.4
